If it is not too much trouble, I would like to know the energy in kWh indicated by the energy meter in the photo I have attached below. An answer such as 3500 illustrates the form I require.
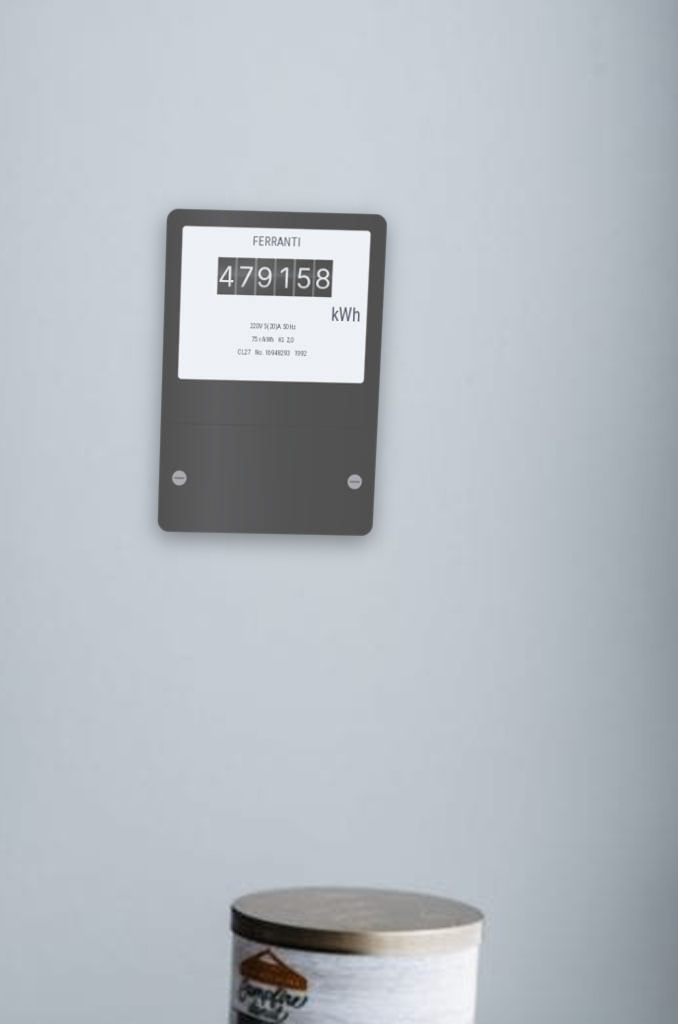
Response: 479158
